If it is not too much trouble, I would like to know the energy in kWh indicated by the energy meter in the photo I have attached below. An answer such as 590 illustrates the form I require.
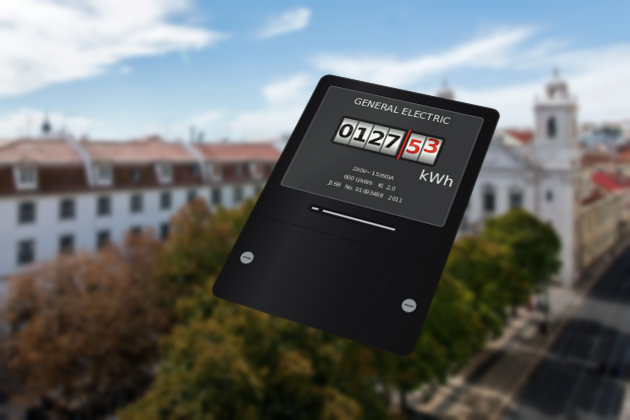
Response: 127.53
